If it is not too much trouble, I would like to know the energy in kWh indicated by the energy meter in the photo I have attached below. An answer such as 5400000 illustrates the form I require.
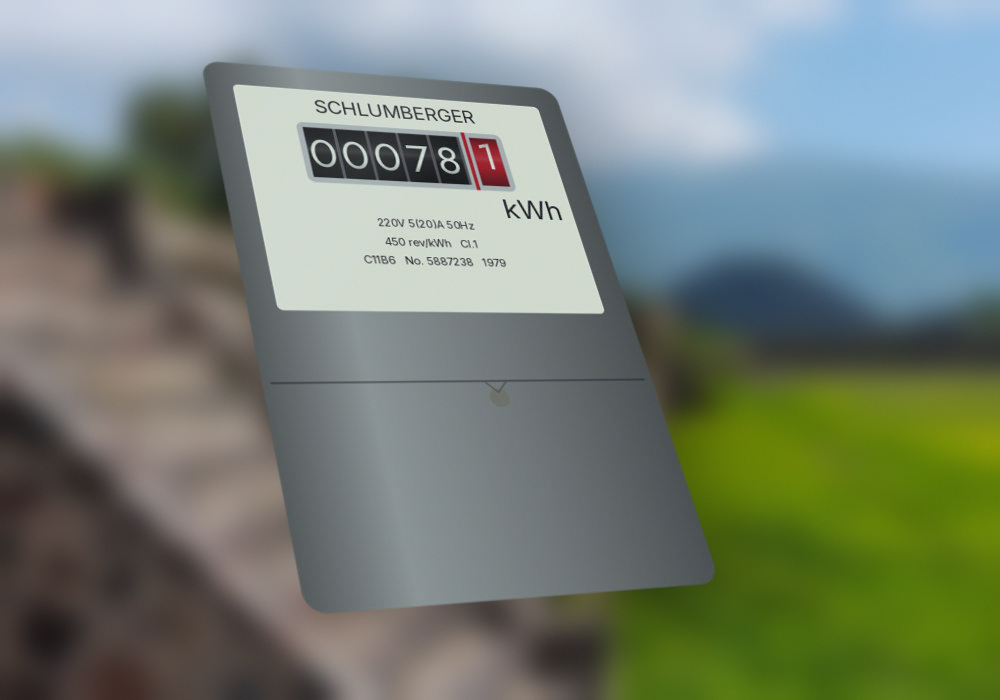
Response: 78.1
